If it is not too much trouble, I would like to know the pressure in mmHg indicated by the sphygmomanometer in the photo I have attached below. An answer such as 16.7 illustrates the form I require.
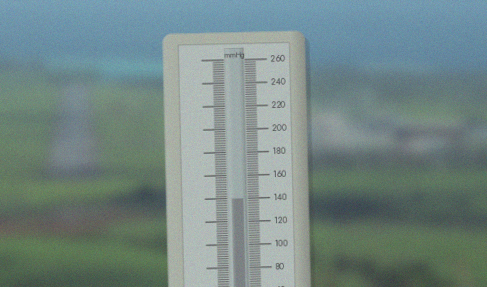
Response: 140
